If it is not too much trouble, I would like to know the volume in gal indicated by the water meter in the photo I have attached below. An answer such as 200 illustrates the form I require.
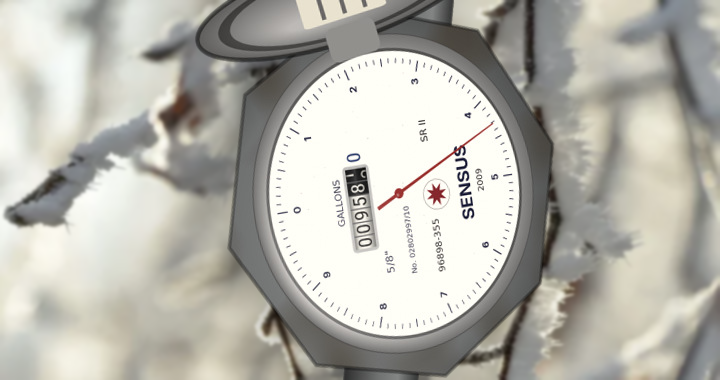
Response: 95814.3
